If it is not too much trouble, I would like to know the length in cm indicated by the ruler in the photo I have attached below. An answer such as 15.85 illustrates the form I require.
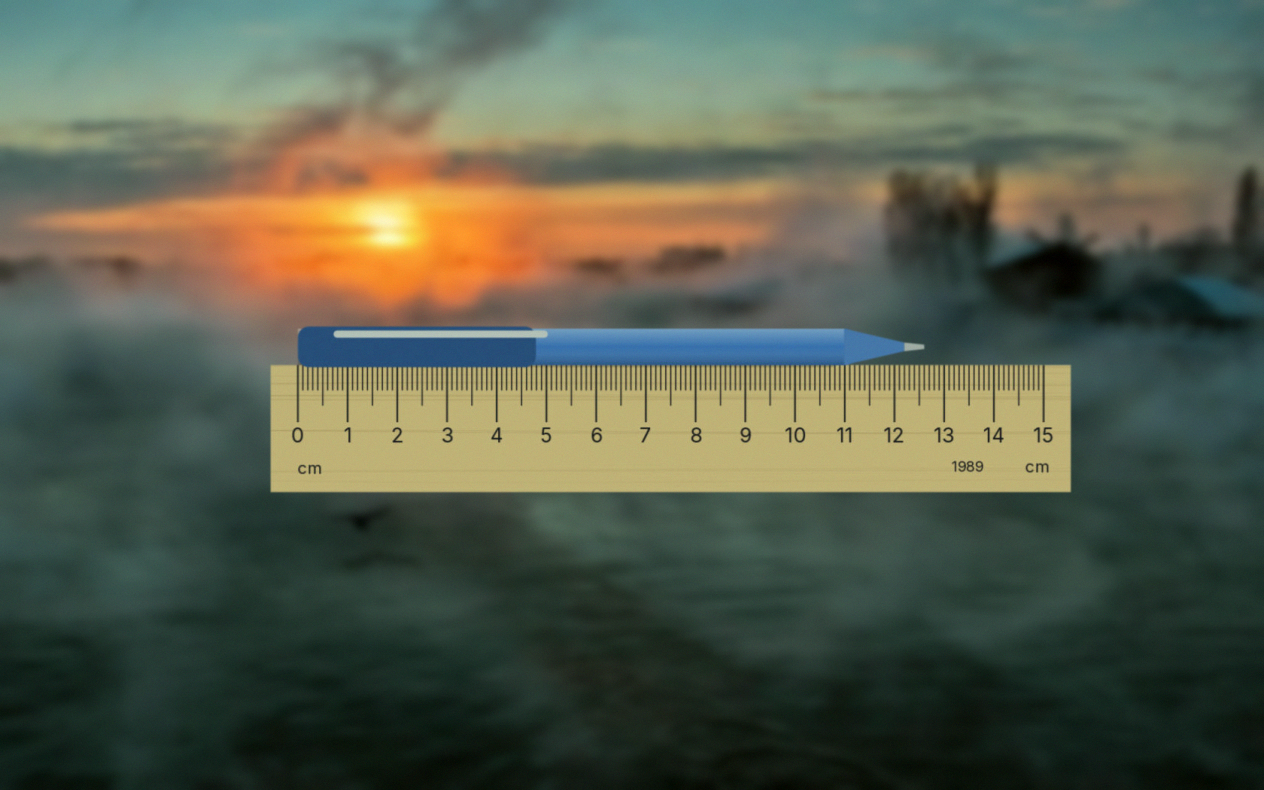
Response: 12.6
